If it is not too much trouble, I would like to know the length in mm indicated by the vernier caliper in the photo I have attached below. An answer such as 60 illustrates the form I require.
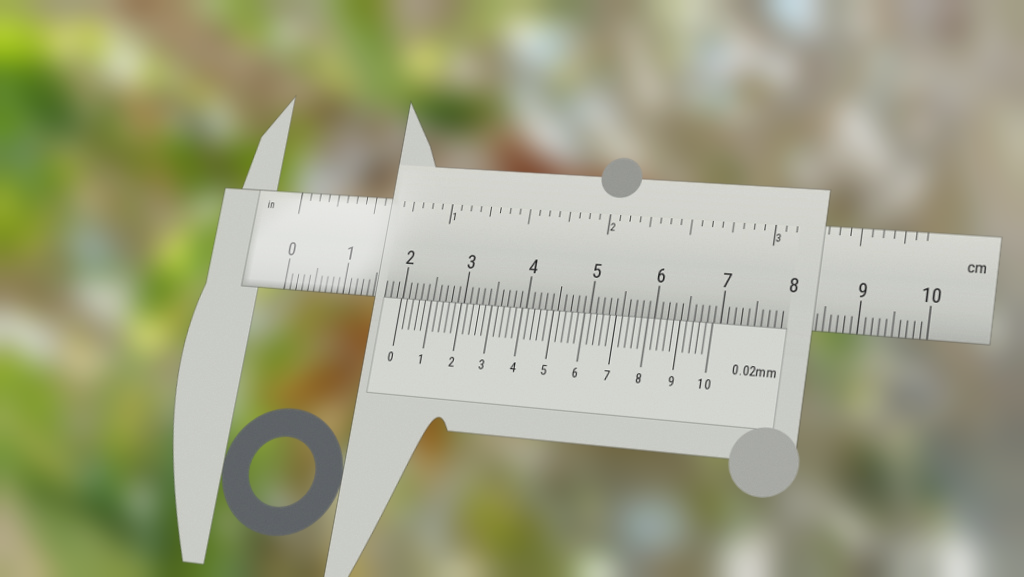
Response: 19.8
